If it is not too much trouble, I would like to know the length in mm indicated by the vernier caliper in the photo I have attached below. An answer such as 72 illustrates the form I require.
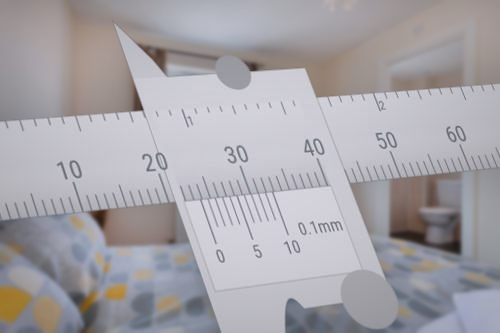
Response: 23.8
